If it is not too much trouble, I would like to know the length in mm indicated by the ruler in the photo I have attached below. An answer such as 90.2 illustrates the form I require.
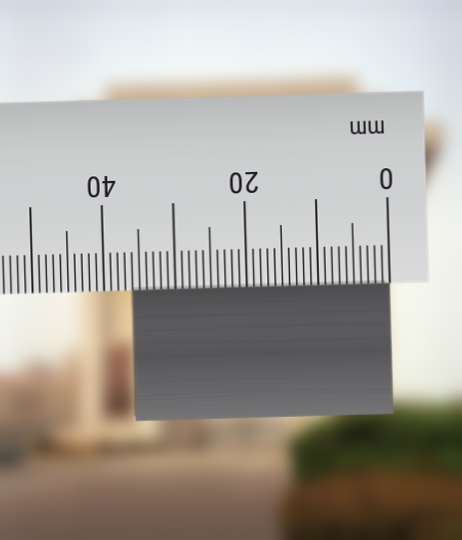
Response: 36
